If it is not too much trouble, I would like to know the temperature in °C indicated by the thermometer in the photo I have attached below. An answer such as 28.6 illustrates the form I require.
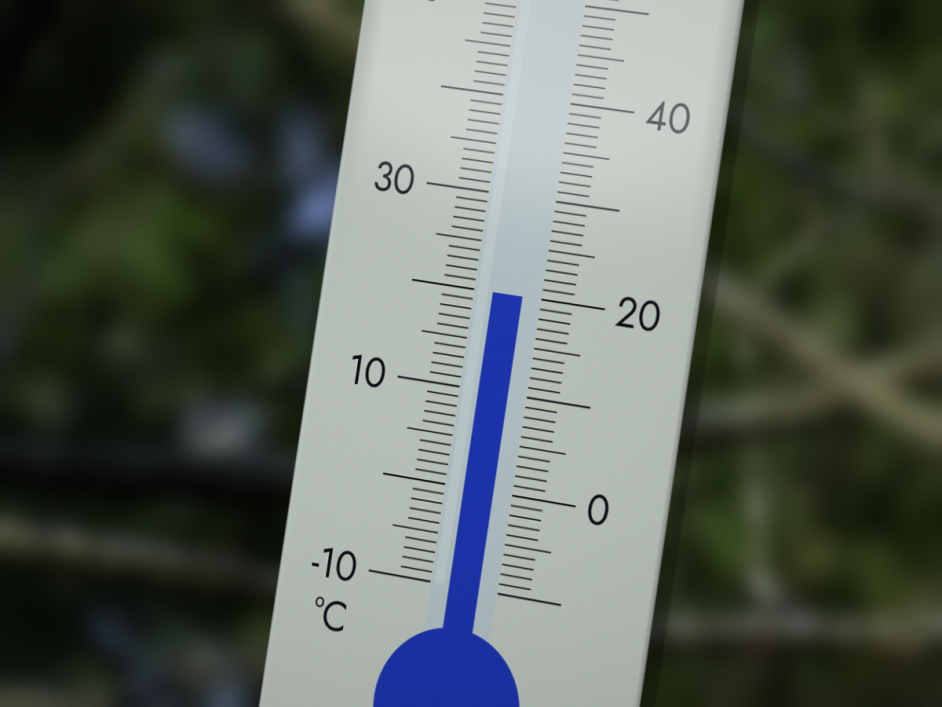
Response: 20
